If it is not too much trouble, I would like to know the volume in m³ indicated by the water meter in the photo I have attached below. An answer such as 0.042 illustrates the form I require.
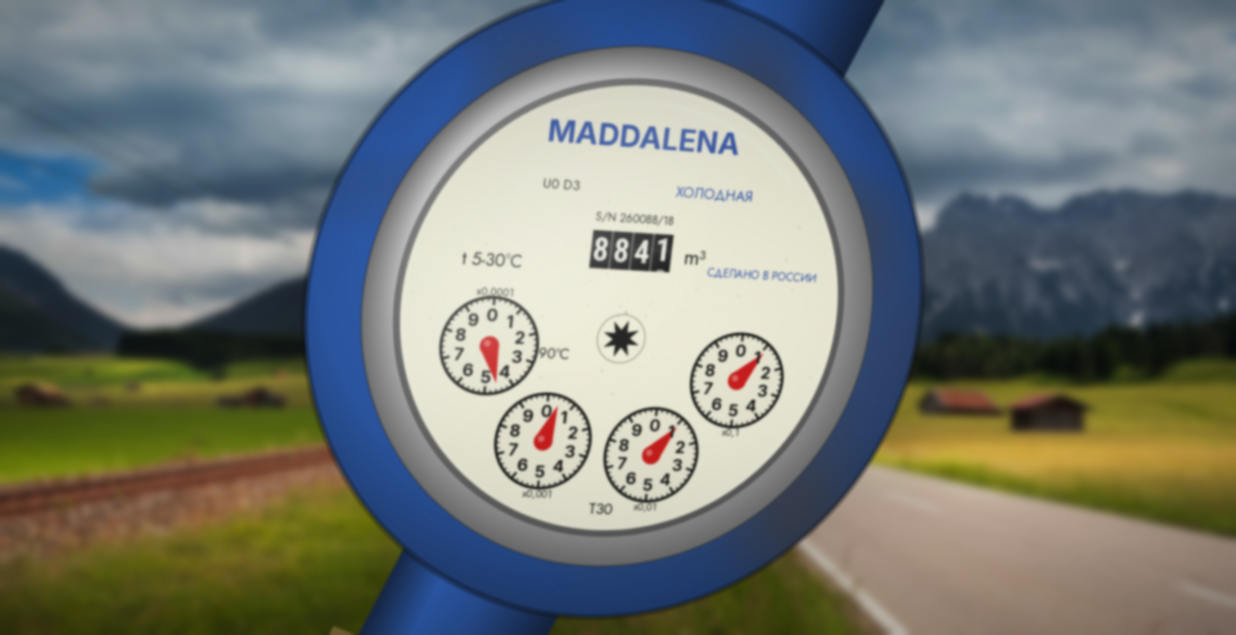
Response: 8841.1104
